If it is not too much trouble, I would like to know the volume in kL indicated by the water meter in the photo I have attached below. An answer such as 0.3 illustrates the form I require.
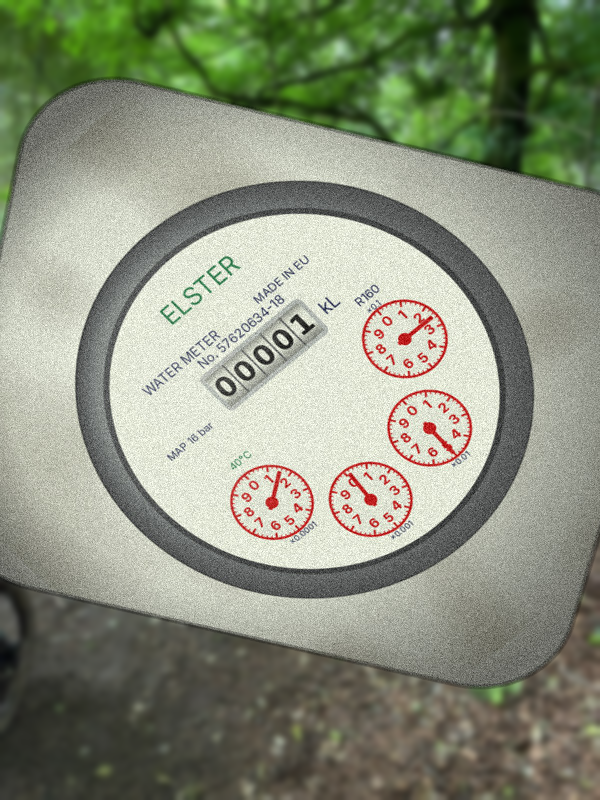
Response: 1.2501
